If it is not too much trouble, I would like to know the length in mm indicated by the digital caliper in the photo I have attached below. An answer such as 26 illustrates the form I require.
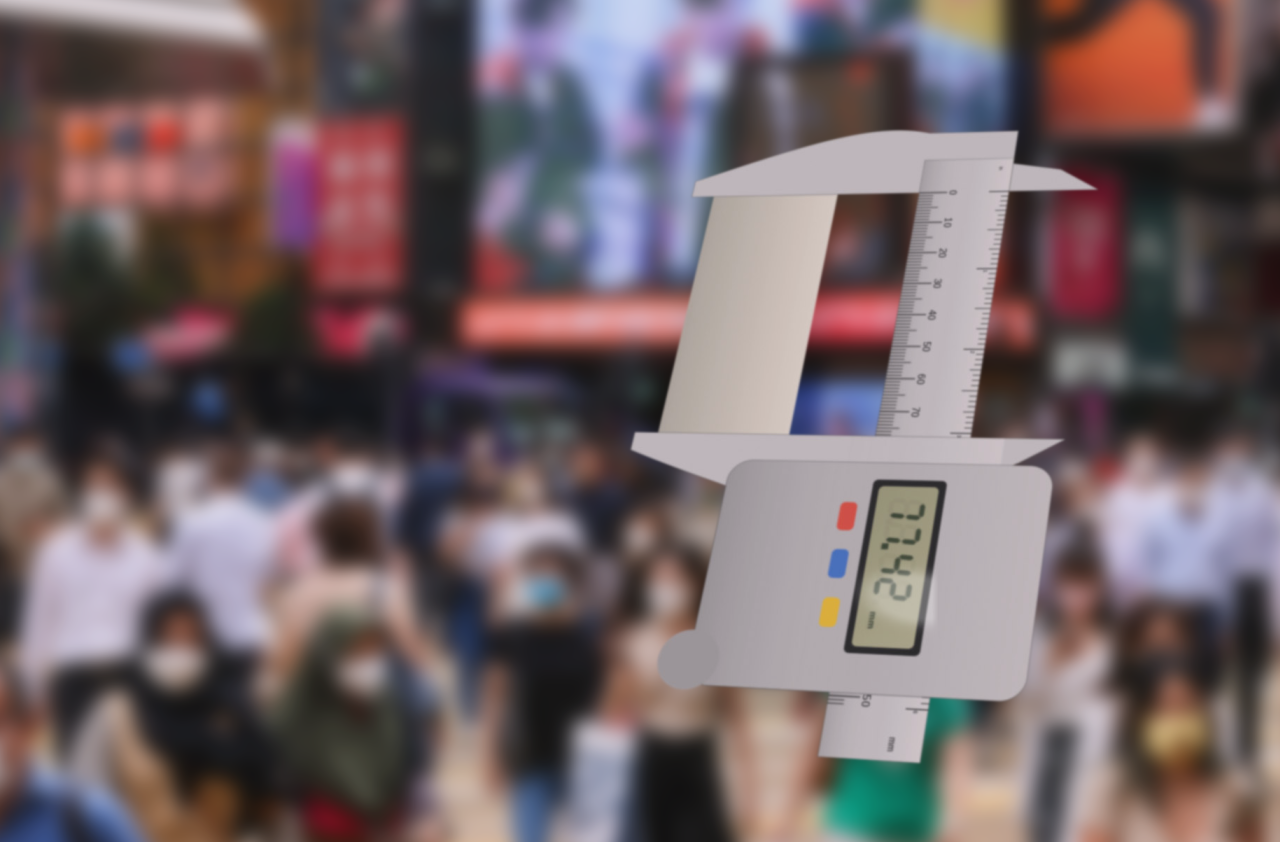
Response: 77.42
